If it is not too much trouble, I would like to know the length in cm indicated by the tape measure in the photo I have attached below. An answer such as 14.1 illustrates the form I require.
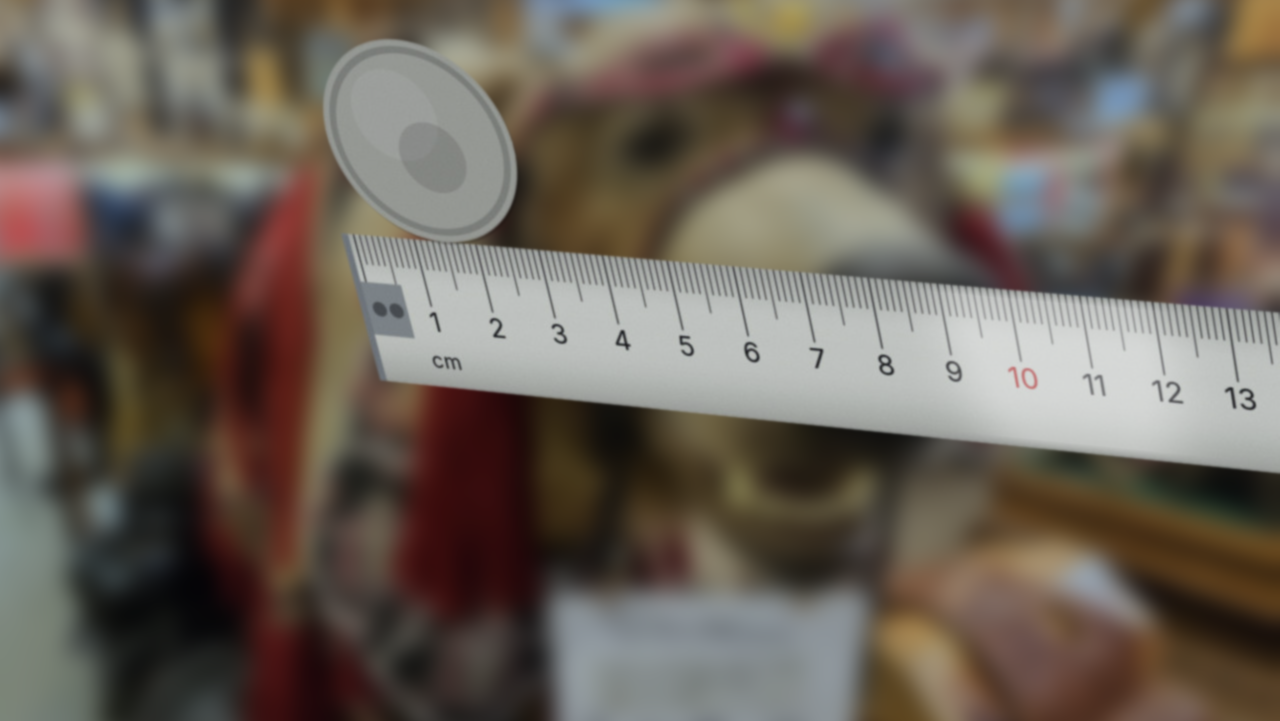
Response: 3
